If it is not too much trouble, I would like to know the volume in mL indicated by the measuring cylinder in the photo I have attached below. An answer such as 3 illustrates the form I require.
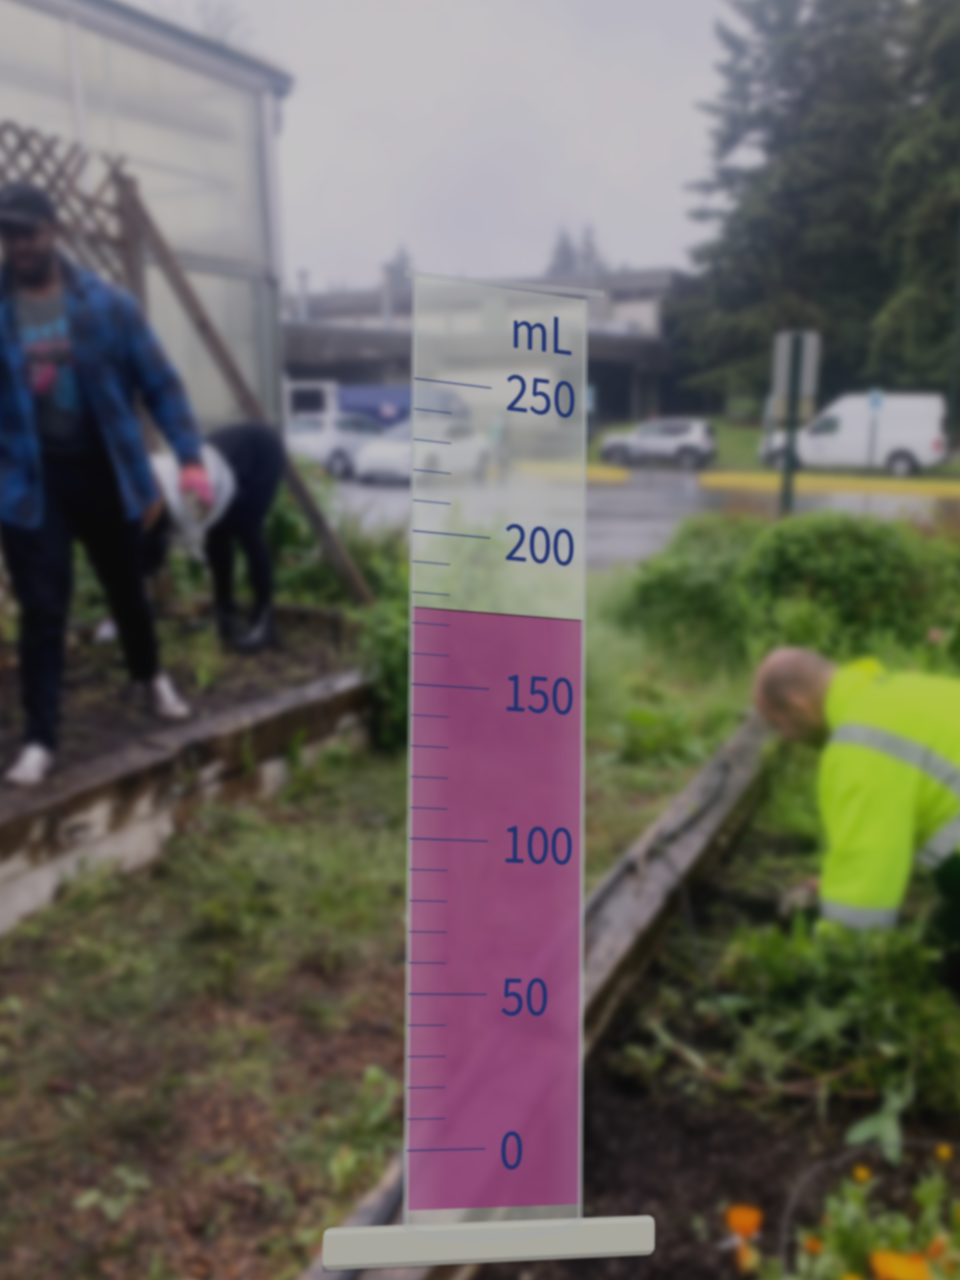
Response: 175
